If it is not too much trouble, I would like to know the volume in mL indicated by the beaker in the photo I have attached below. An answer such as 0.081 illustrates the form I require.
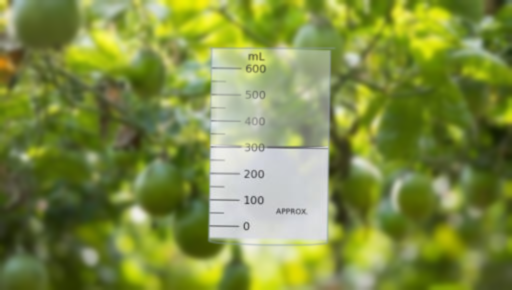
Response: 300
